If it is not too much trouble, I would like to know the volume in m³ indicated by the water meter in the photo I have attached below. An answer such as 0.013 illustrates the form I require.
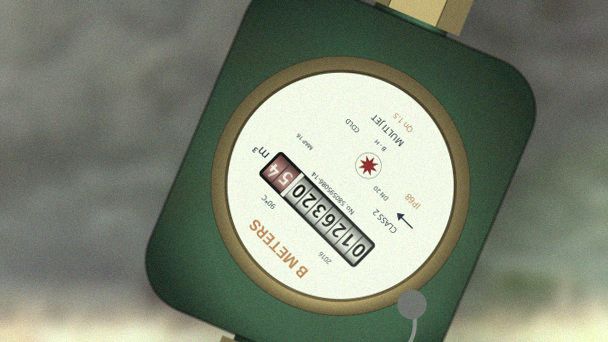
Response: 126320.54
